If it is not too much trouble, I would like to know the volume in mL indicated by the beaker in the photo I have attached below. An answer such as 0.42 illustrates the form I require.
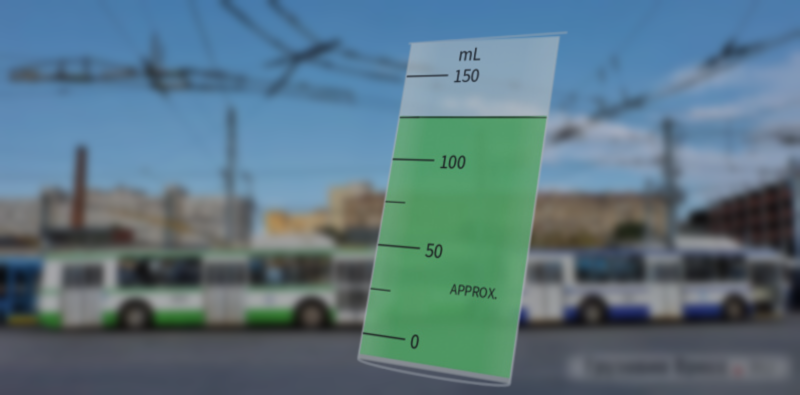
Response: 125
